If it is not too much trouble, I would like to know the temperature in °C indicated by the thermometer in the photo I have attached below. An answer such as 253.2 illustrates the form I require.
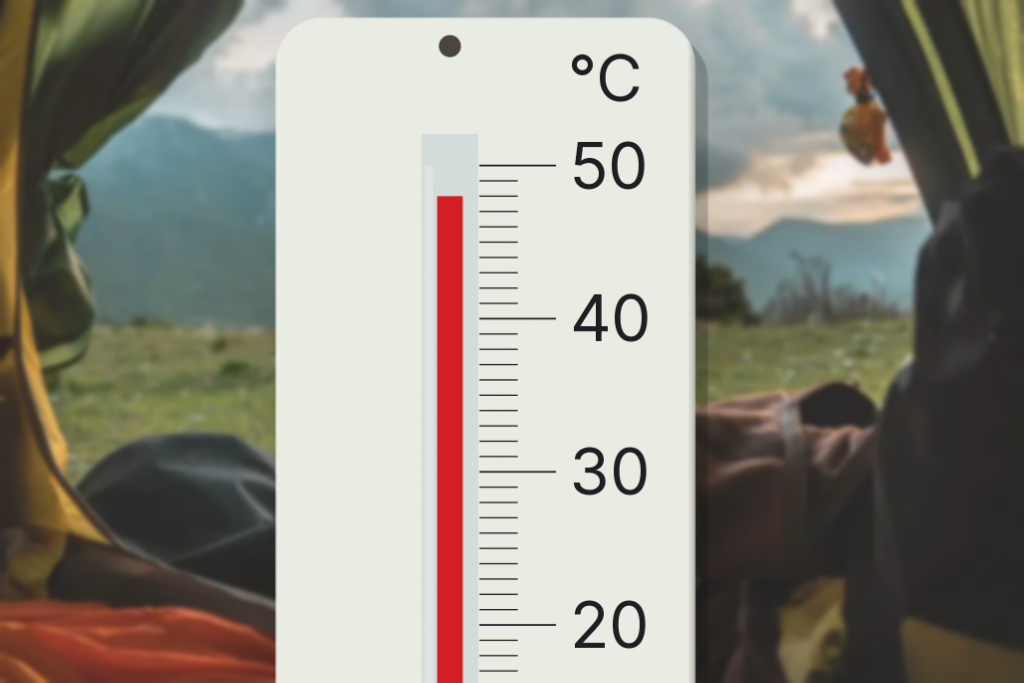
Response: 48
